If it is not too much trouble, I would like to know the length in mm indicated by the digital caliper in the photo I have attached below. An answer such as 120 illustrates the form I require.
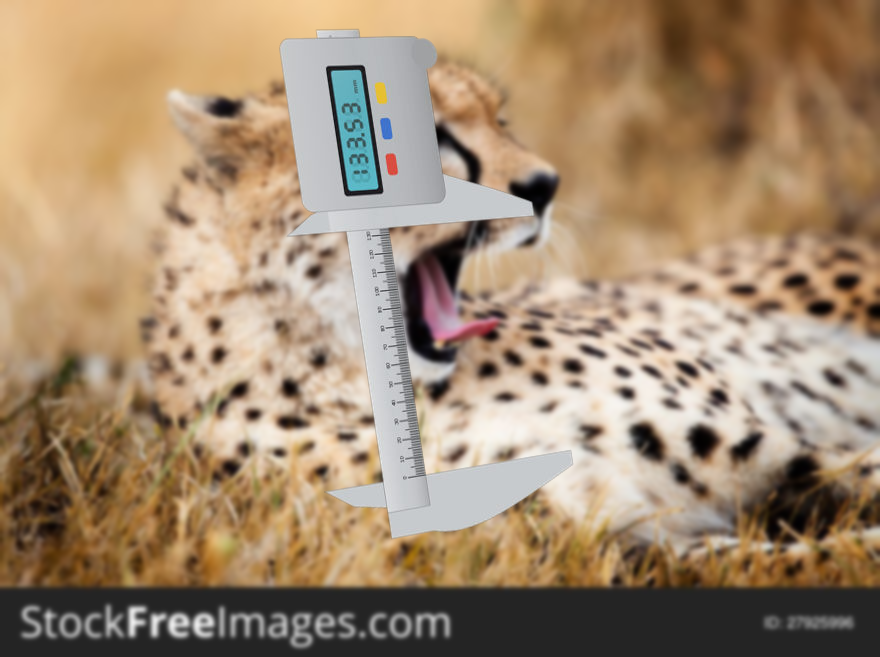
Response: 133.53
